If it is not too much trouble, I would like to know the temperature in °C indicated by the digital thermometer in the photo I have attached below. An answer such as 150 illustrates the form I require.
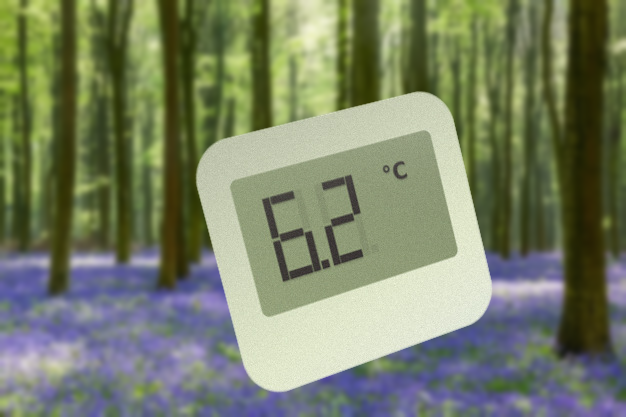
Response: 6.2
